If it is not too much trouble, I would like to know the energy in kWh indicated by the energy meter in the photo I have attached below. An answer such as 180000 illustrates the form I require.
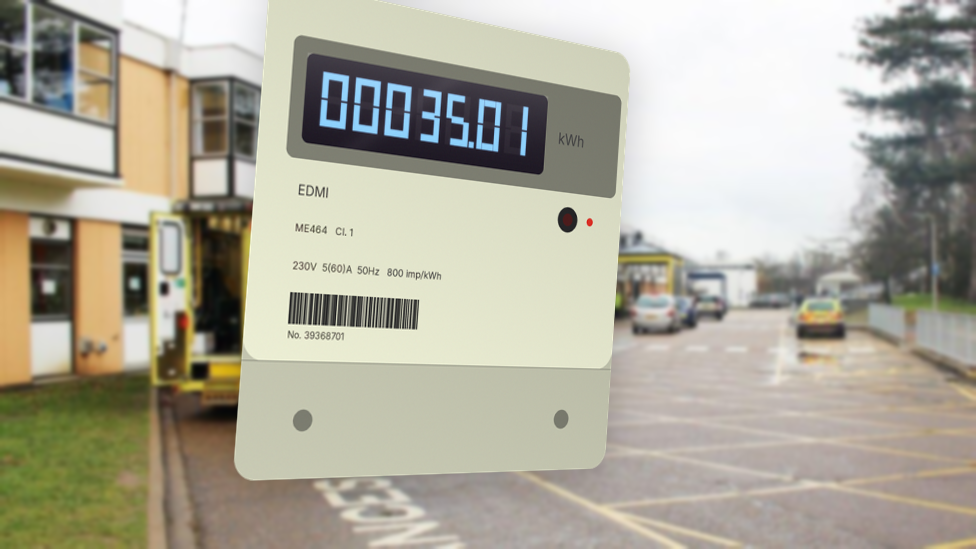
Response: 35.01
